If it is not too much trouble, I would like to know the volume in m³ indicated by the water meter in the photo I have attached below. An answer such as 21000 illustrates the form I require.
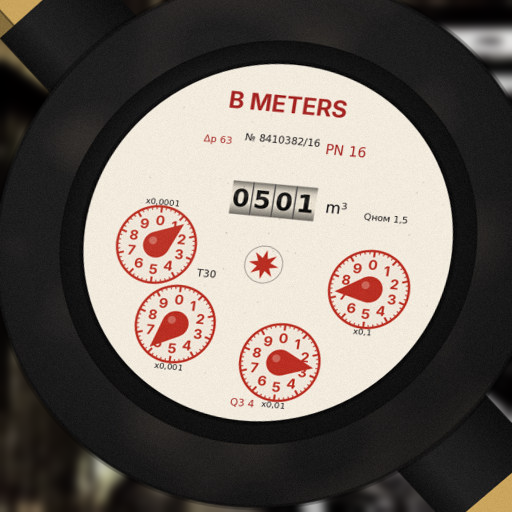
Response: 501.7261
